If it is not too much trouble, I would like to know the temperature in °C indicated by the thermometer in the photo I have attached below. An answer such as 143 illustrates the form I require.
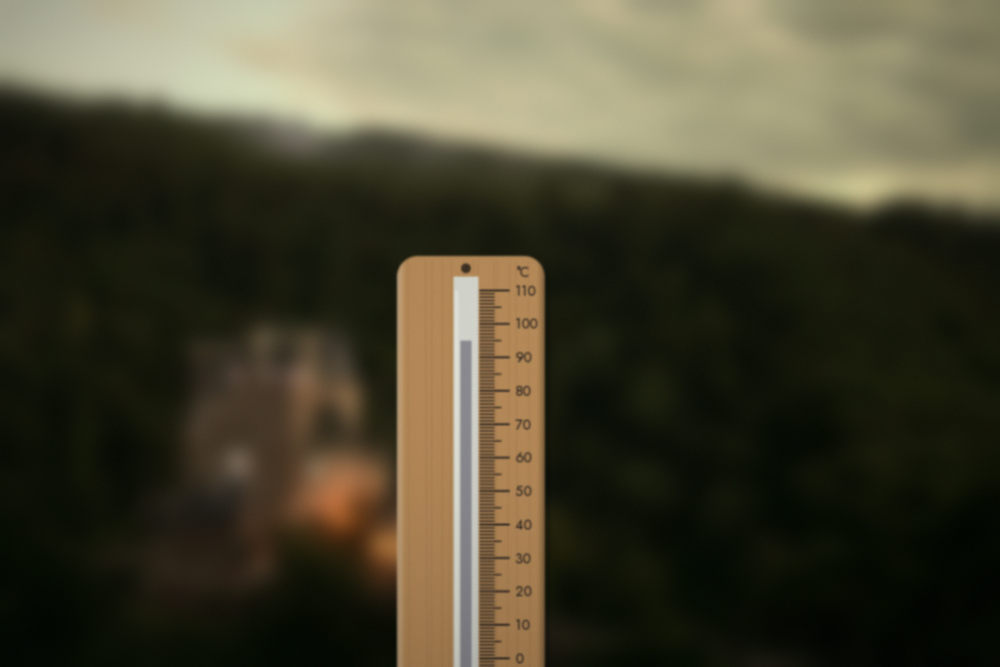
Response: 95
